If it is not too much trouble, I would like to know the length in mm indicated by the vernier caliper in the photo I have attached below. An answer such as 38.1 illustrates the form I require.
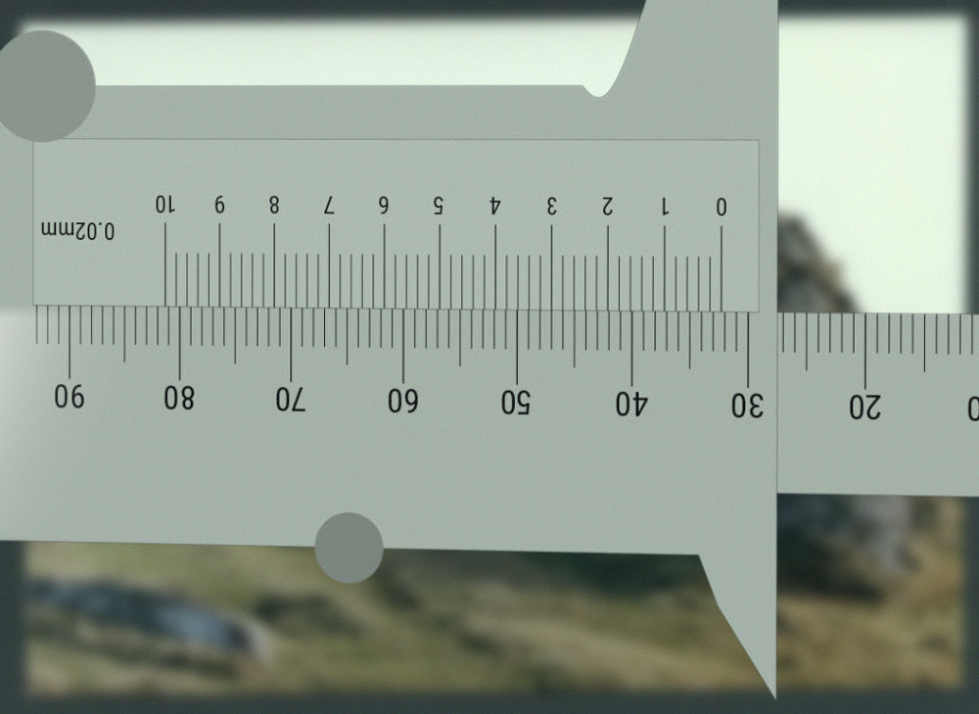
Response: 32.3
